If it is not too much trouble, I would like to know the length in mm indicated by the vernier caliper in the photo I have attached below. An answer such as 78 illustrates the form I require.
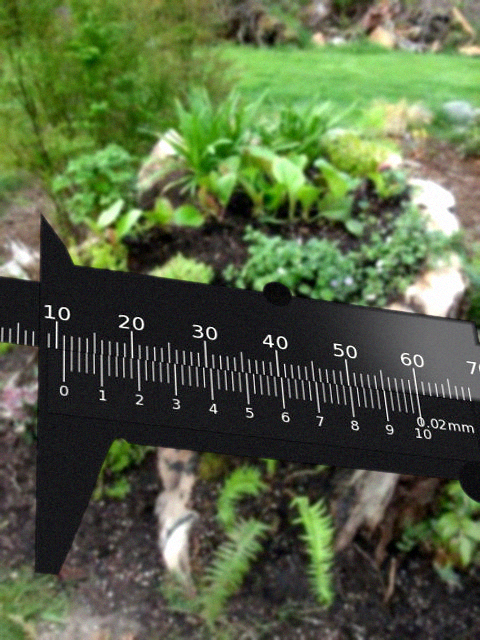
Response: 11.0
